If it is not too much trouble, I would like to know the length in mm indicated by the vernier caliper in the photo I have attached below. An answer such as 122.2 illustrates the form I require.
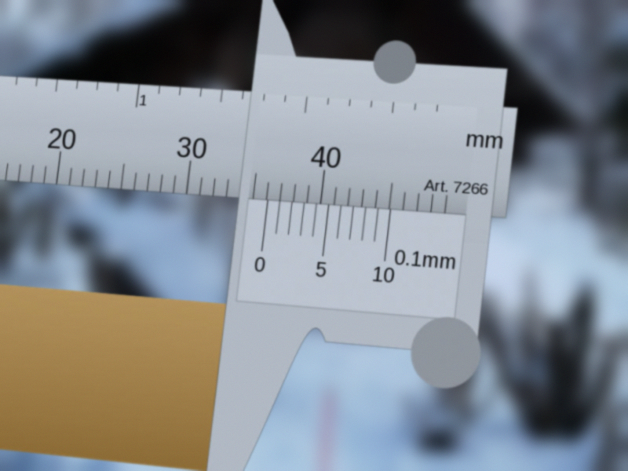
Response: 36.1
